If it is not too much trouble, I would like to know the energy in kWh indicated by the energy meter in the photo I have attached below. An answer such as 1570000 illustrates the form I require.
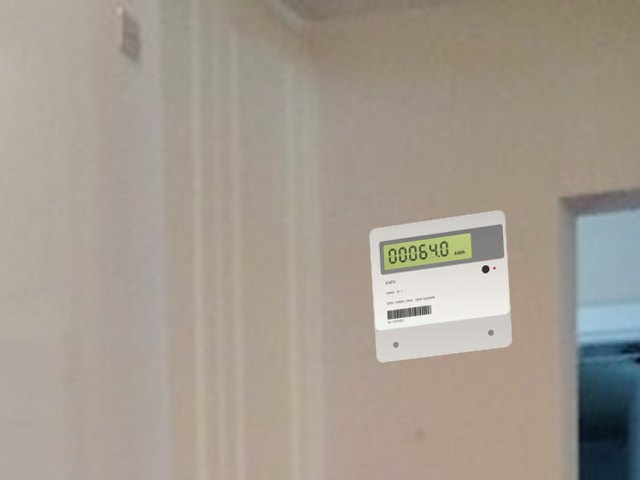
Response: 64.0
